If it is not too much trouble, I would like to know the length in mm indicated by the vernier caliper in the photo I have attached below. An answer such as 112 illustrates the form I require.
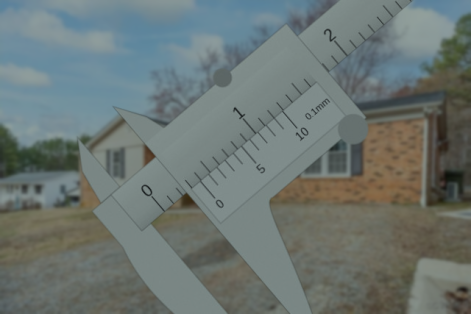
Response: 3.9
